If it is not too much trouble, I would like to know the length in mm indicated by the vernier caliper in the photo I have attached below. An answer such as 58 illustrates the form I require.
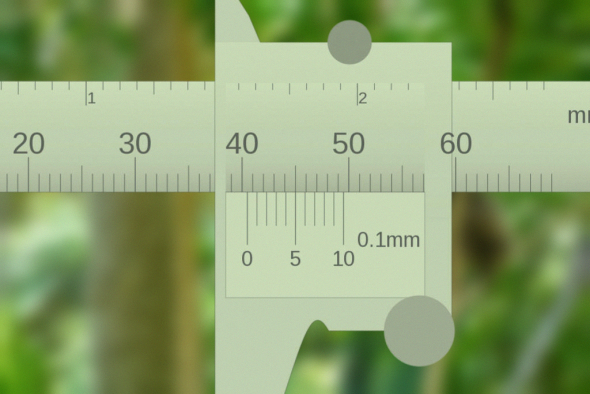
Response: 40.5
